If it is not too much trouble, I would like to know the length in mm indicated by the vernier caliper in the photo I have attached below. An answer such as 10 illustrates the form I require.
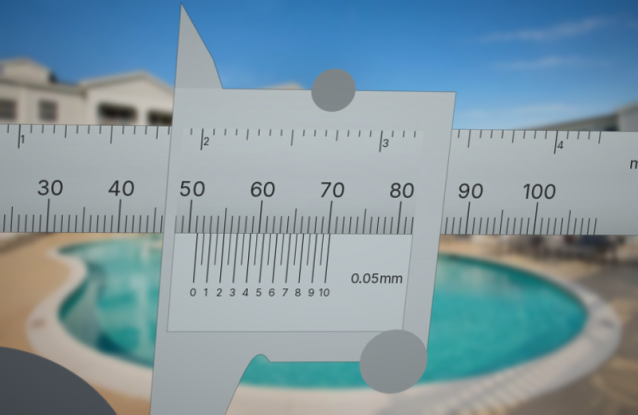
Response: 51.2
